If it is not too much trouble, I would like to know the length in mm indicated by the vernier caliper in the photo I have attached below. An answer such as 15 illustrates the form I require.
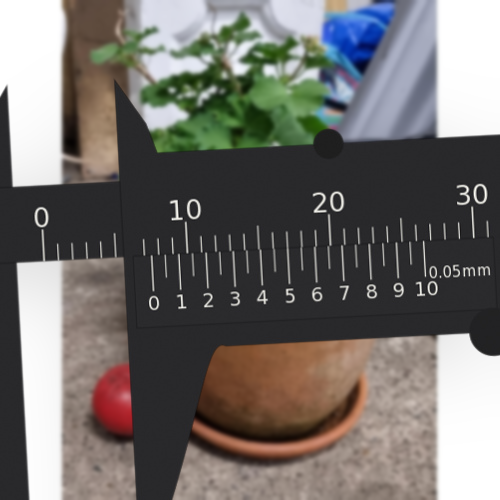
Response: 7.5
